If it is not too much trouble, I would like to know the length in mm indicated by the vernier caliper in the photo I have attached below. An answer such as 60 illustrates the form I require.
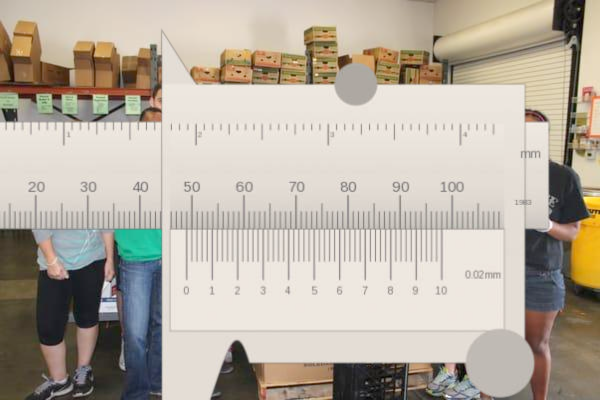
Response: 49.0
